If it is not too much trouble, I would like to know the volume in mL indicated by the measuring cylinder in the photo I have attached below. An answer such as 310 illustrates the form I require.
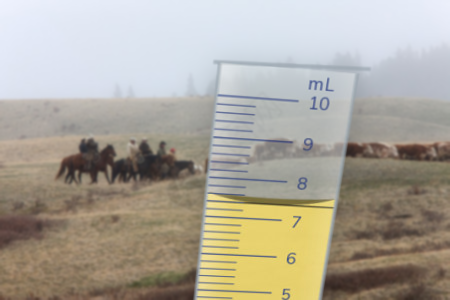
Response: 7.4
